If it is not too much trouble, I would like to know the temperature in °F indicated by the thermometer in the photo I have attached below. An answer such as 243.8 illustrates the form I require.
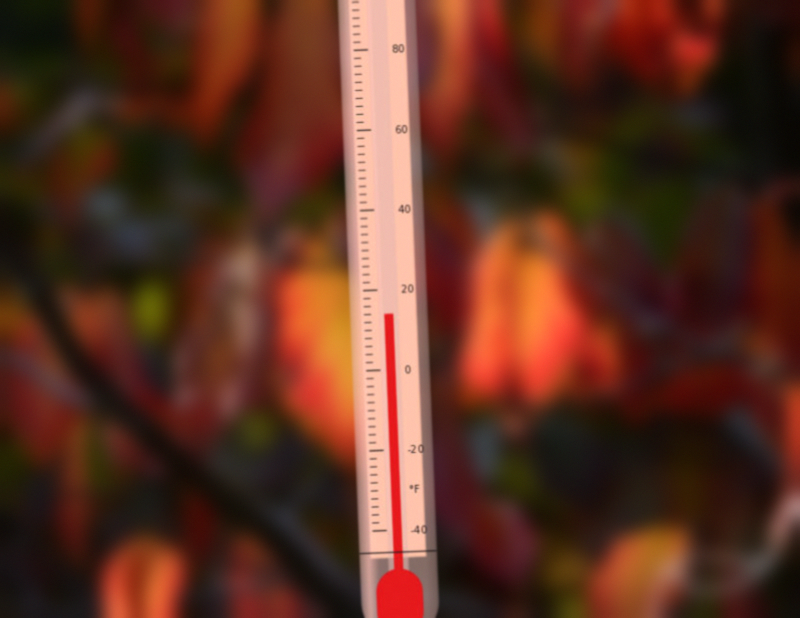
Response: 14
